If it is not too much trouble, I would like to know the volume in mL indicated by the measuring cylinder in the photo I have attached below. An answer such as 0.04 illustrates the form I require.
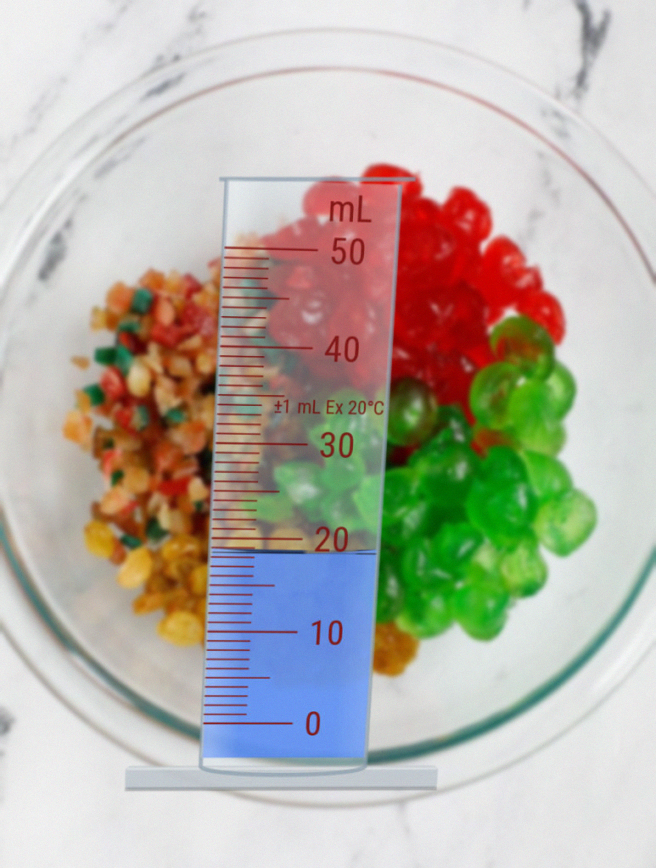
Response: 18.5
